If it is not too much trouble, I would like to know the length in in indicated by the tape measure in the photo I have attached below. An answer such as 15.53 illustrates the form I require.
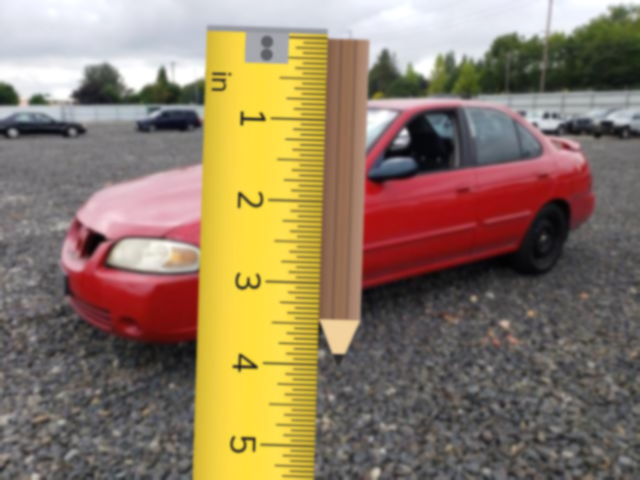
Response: 4
